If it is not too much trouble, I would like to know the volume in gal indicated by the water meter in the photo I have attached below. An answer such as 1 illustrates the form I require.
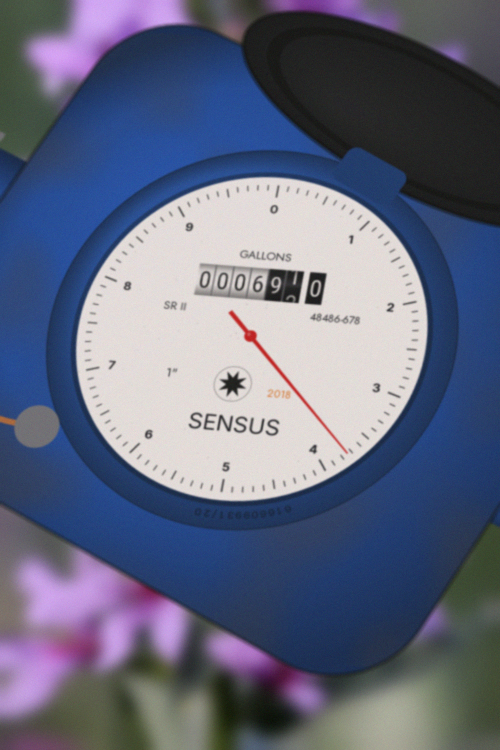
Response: 6913.7
